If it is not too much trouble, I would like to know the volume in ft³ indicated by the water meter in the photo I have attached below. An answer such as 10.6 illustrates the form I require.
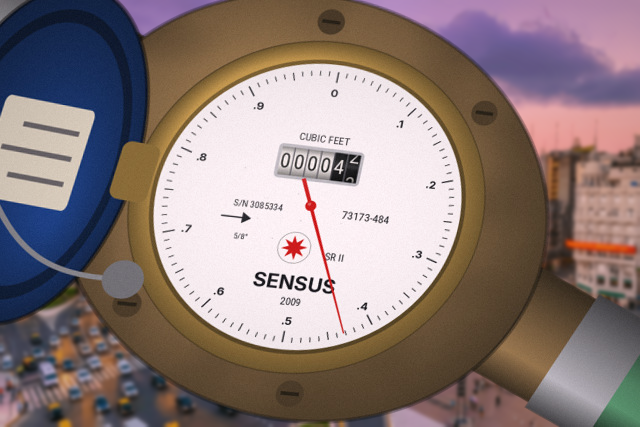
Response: 42.43
